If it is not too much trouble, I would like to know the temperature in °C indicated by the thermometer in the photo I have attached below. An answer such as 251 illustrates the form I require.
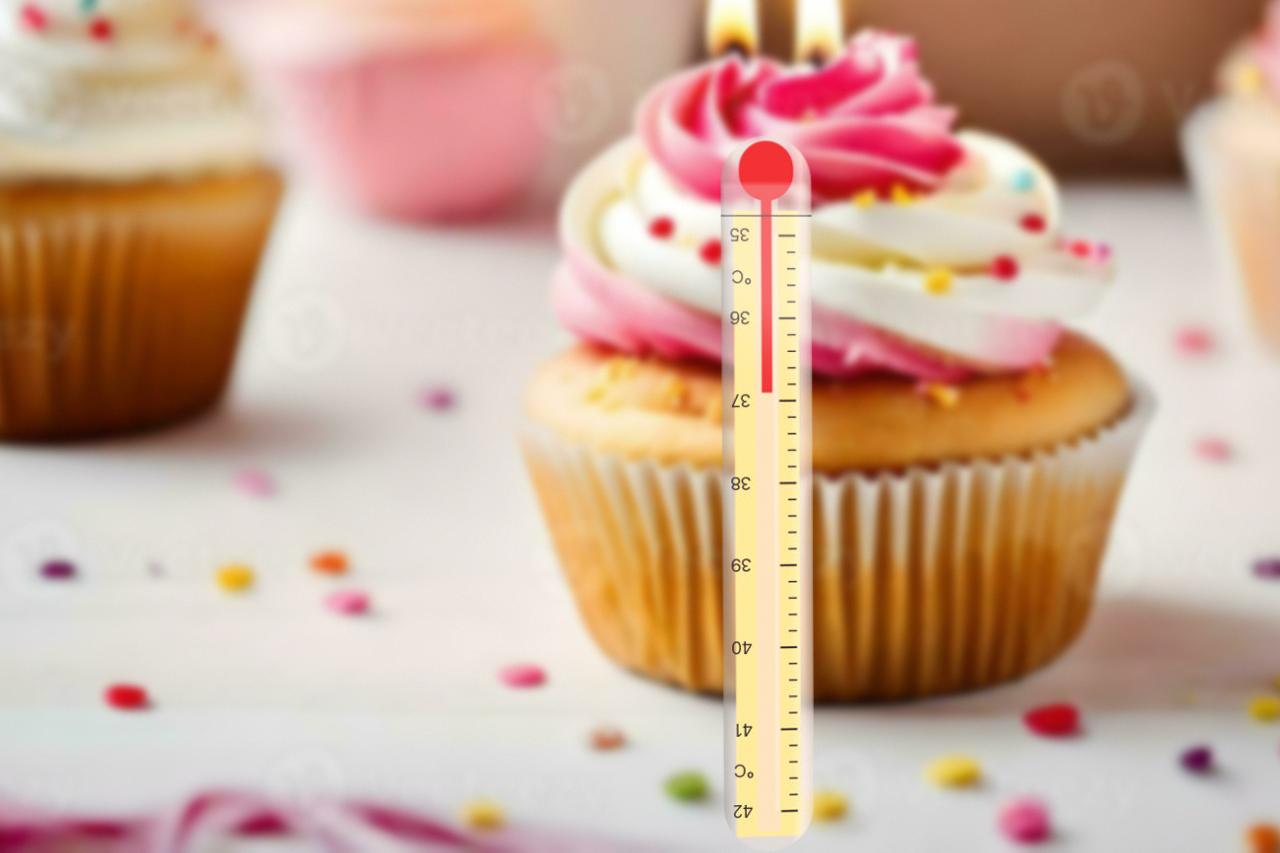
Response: 36.9
